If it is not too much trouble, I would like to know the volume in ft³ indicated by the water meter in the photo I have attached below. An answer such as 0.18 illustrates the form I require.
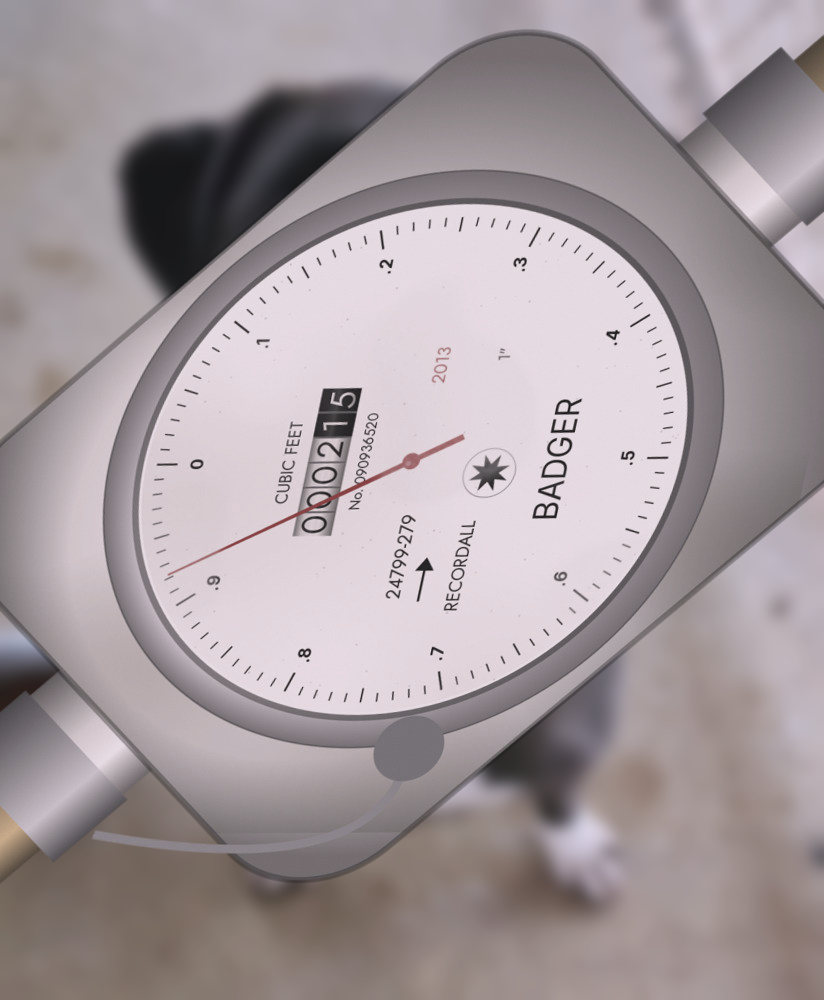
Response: 214.92
